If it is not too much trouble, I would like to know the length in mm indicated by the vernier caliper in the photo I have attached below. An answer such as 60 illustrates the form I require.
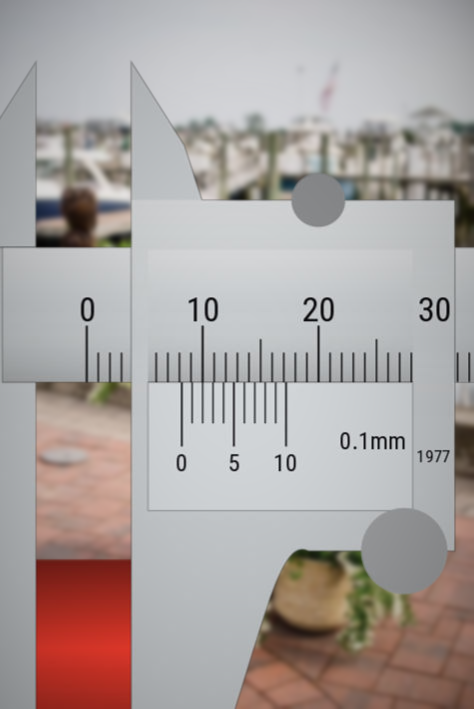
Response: 8.2
